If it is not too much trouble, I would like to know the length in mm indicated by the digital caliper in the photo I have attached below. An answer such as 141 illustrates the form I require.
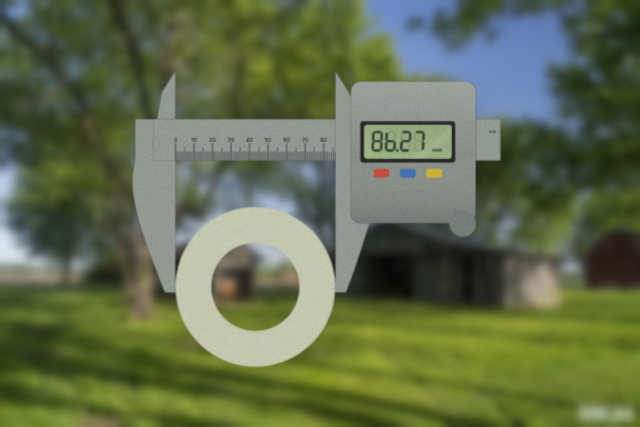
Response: 86.27
